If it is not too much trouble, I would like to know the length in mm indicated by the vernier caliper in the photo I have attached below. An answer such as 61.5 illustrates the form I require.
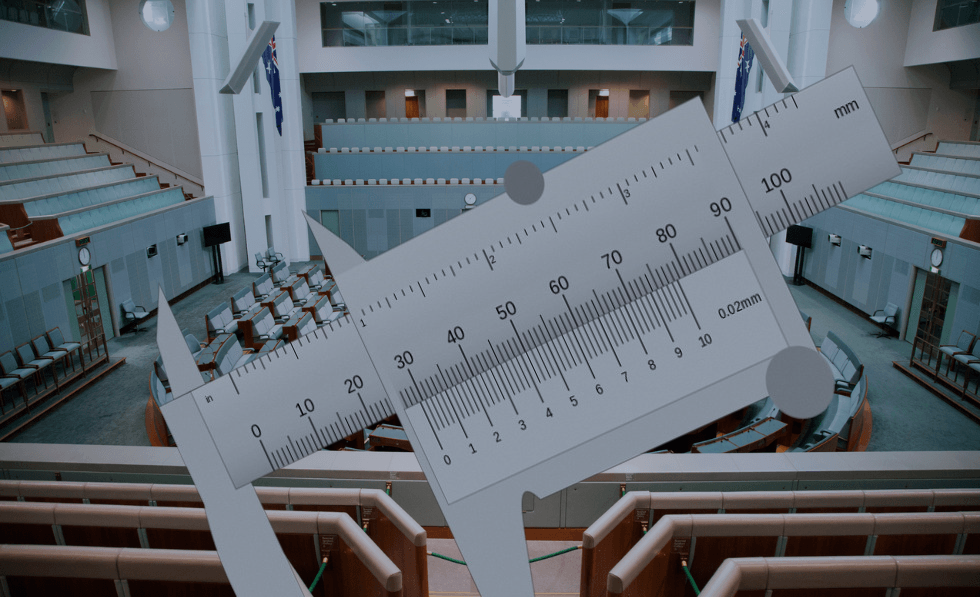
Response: 29.5
